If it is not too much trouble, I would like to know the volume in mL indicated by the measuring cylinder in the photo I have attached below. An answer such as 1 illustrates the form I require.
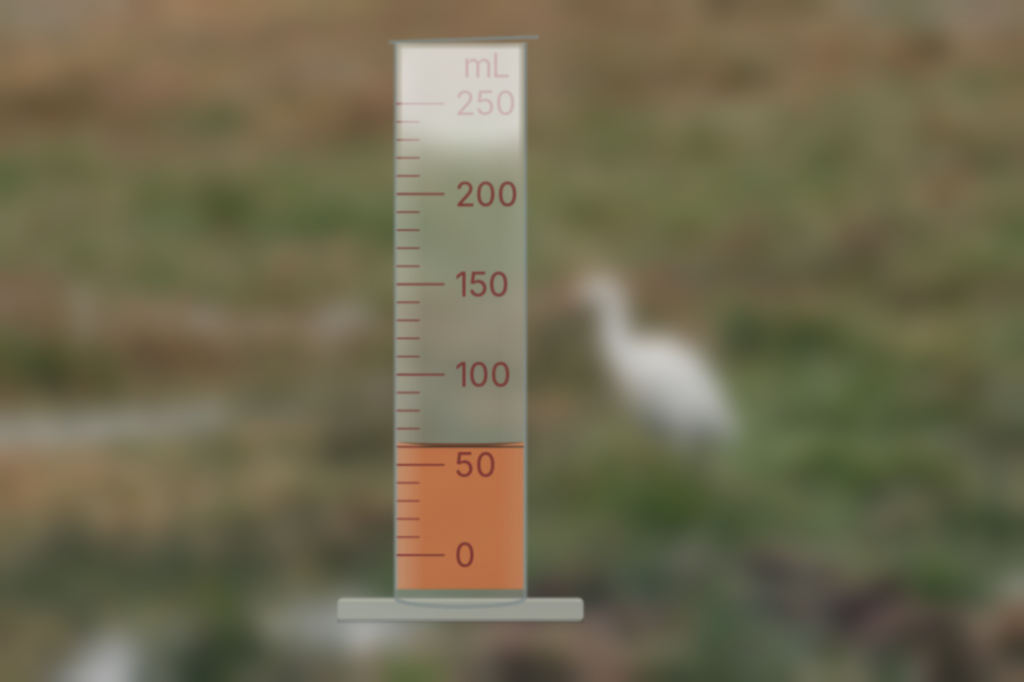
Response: 60
